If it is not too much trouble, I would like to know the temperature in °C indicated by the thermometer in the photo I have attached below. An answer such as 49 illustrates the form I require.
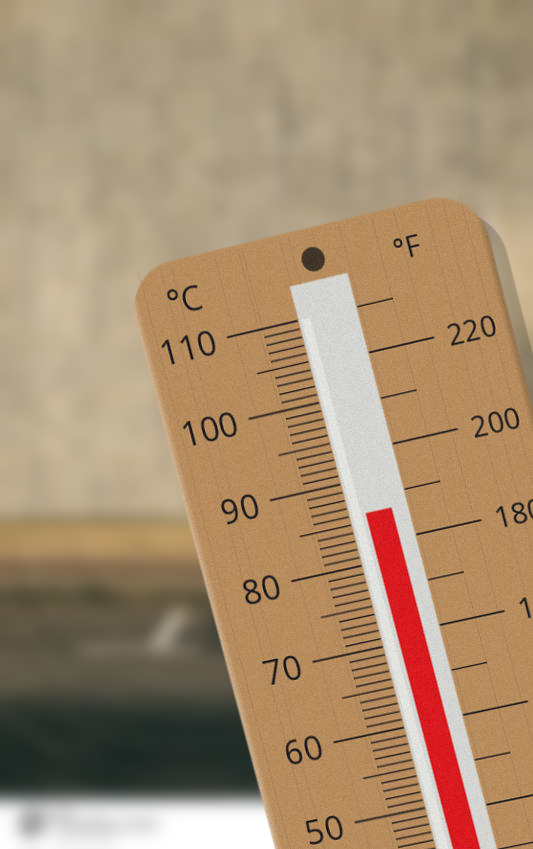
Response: 86
